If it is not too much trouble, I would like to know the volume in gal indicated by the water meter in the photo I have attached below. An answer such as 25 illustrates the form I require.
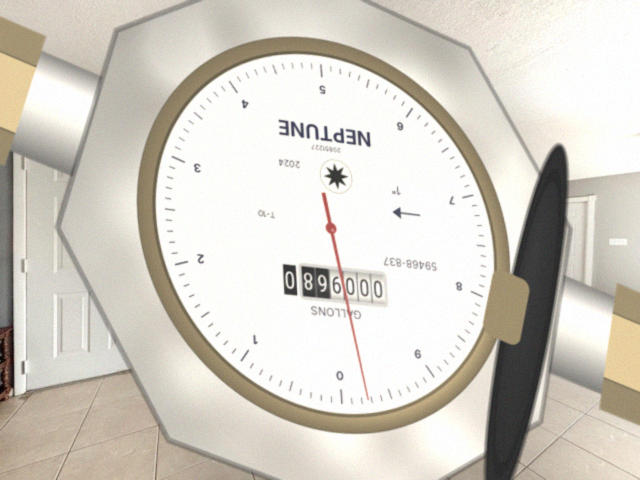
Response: 9679.7
